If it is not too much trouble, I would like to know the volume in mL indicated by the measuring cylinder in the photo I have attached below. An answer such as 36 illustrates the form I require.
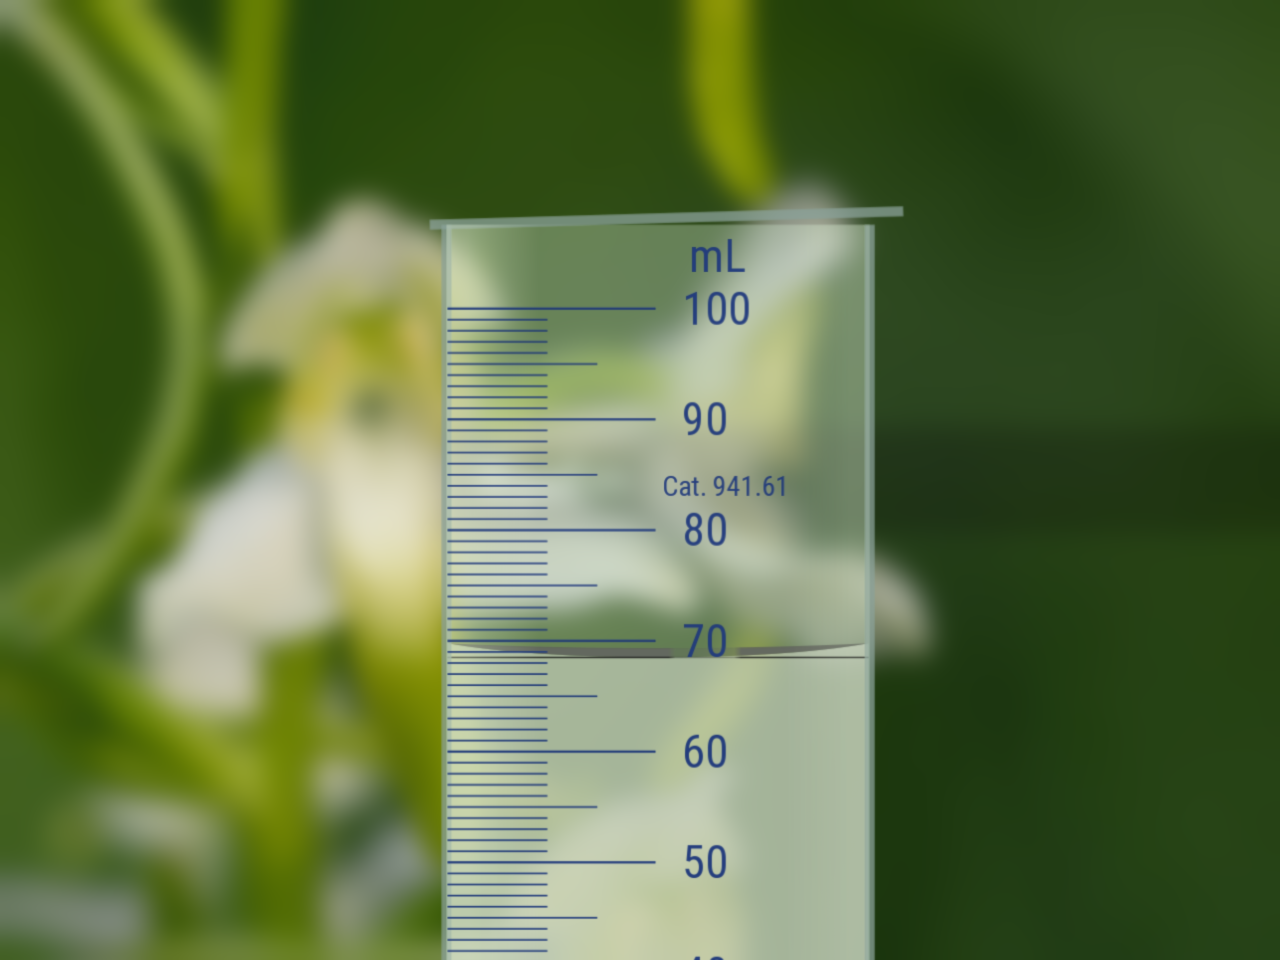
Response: 68.5
